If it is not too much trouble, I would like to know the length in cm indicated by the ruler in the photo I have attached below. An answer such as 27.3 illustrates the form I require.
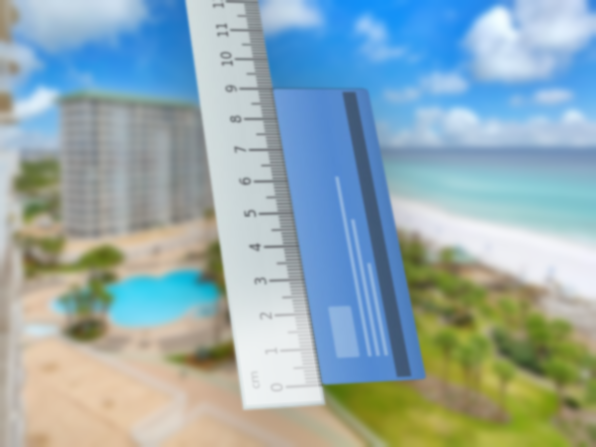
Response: 9
